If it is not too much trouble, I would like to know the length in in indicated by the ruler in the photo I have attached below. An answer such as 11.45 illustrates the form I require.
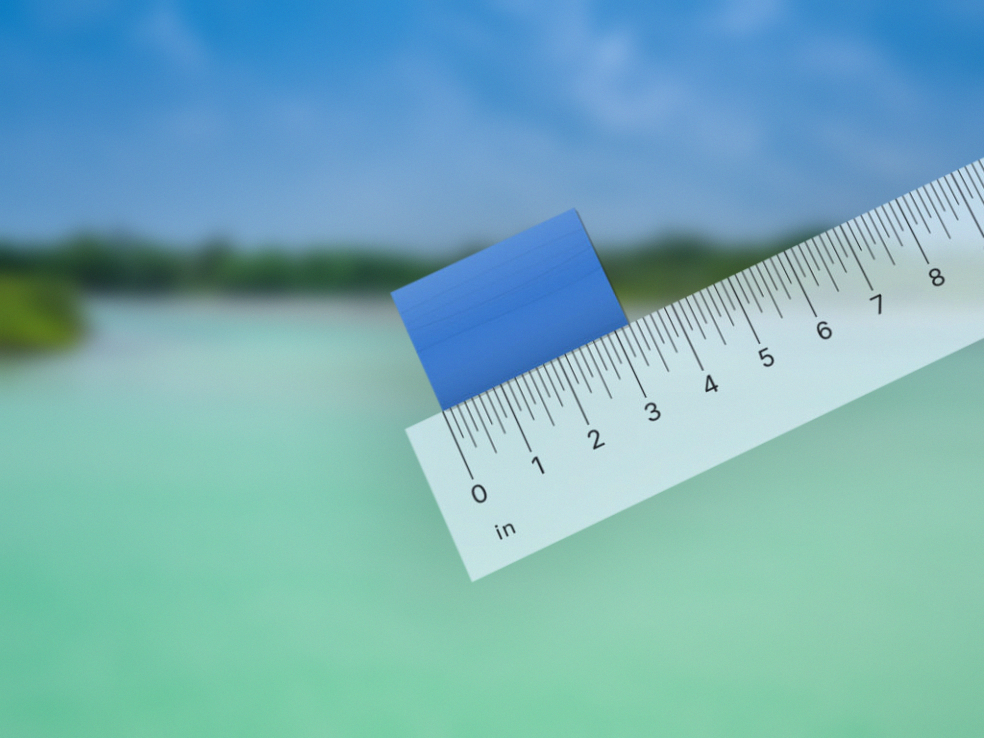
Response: 3.25
